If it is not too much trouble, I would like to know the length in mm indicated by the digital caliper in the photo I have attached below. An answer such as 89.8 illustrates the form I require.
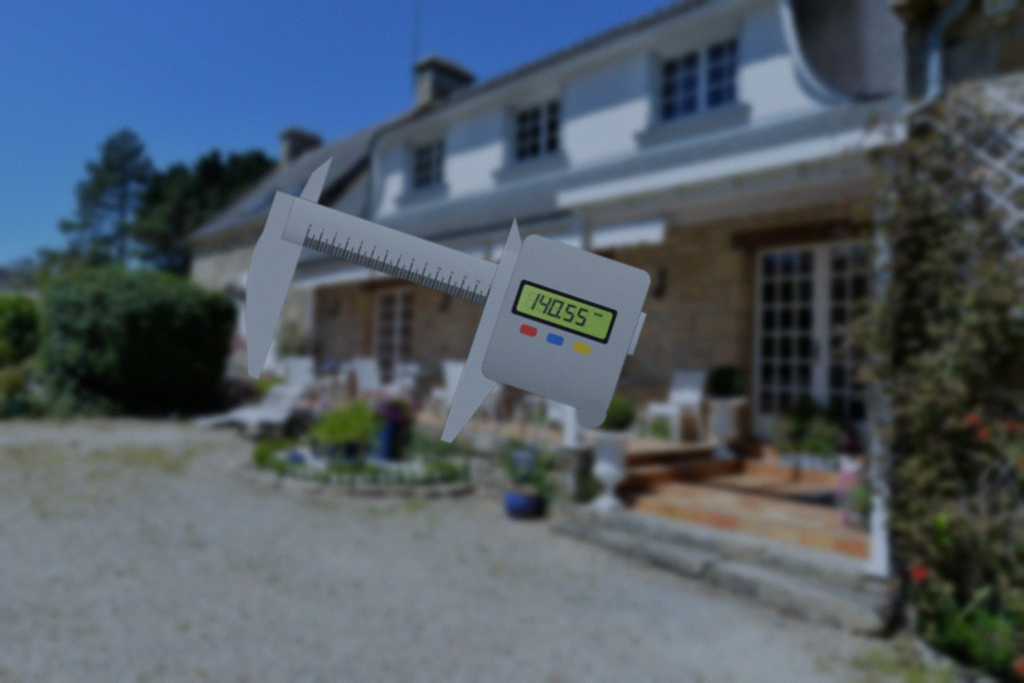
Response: 140.55
